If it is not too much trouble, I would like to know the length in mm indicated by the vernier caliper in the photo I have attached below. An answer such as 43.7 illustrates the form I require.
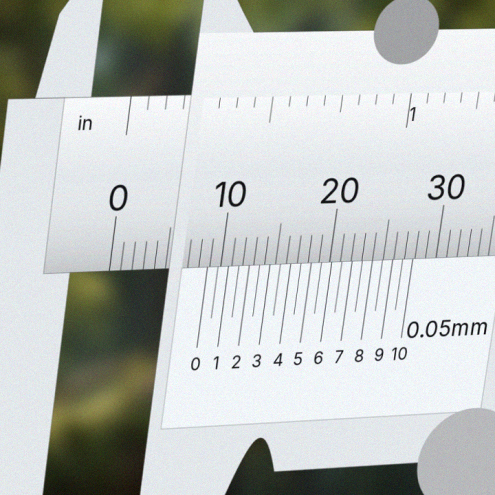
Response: 8.8
